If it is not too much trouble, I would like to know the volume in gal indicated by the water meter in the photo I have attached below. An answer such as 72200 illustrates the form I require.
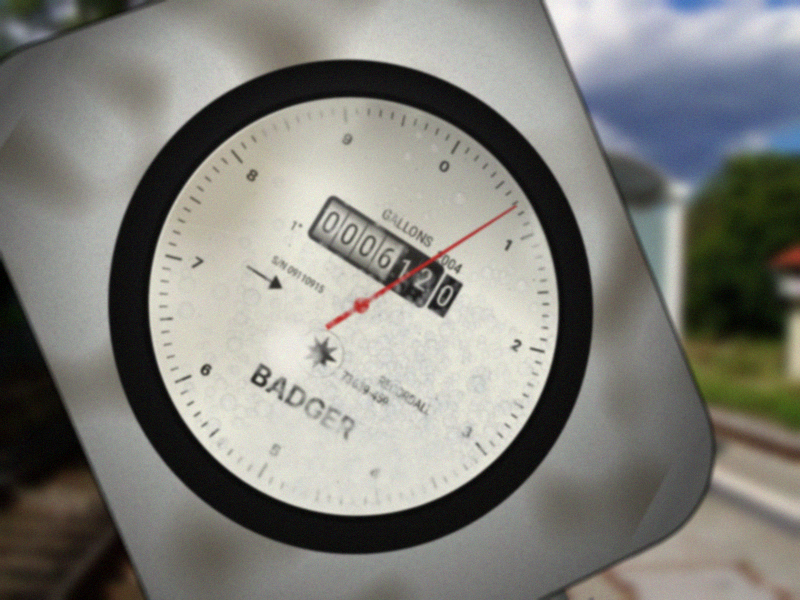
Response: 6120.7
